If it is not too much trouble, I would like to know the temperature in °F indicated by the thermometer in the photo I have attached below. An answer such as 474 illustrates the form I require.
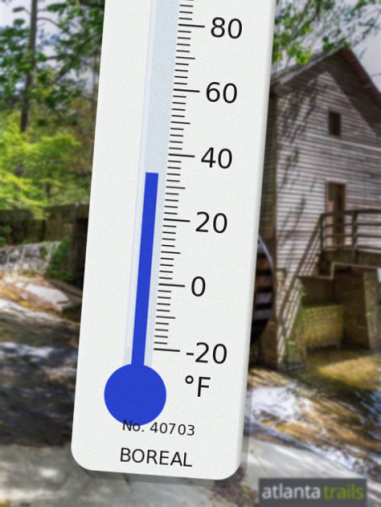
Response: 34
